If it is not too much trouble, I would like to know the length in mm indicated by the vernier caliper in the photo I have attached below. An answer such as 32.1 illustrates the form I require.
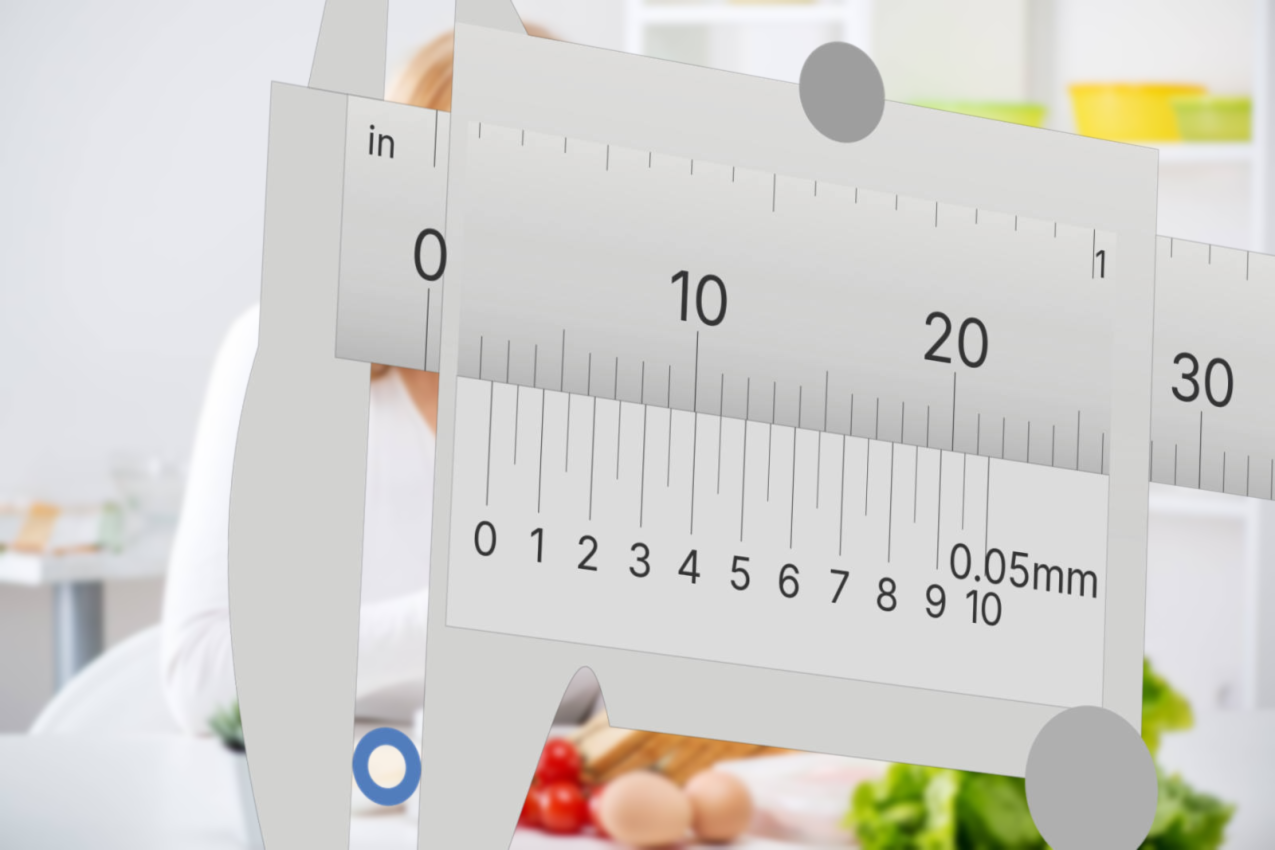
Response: 2.45
